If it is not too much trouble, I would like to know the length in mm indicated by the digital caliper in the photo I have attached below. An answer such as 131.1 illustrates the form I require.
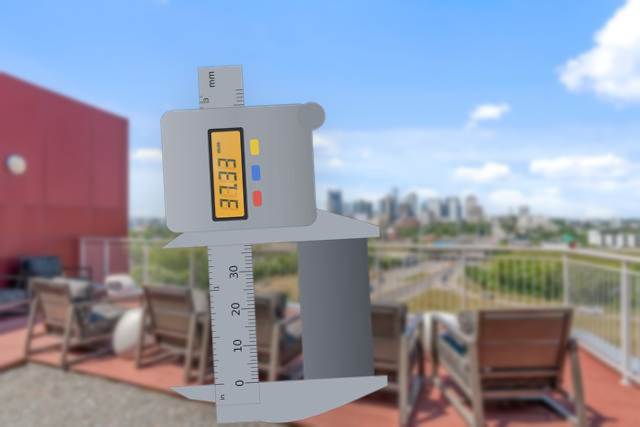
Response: 37.33
